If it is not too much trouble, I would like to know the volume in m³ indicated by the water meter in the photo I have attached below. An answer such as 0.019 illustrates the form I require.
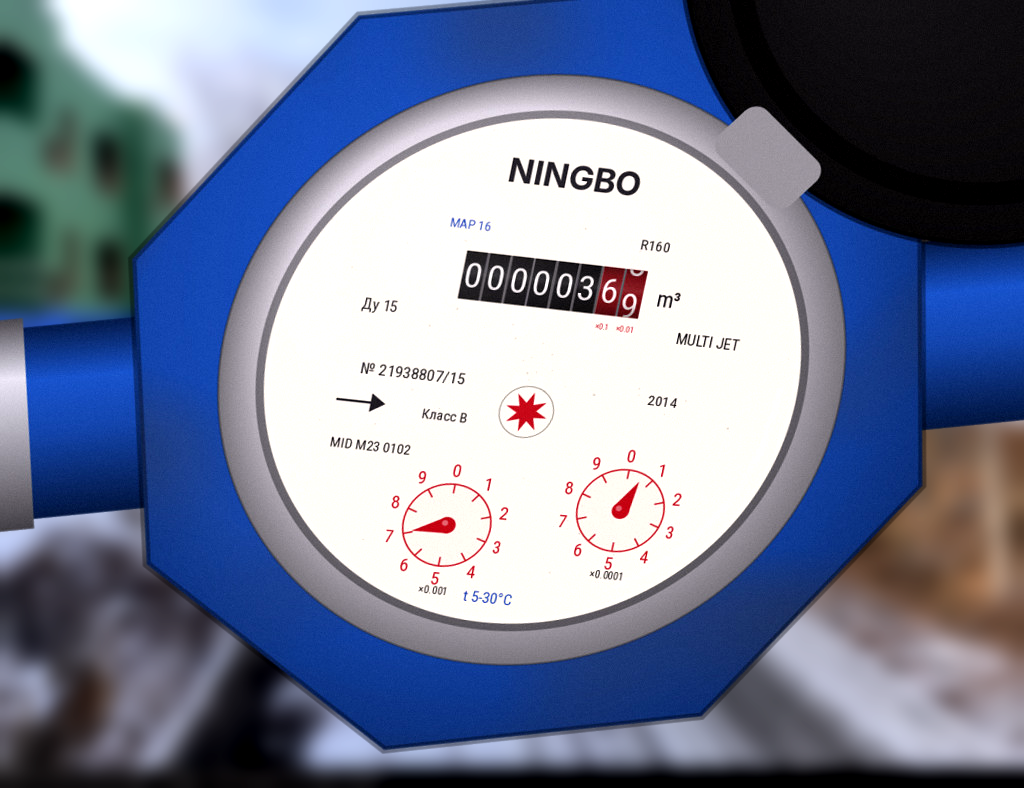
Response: 3.6870
